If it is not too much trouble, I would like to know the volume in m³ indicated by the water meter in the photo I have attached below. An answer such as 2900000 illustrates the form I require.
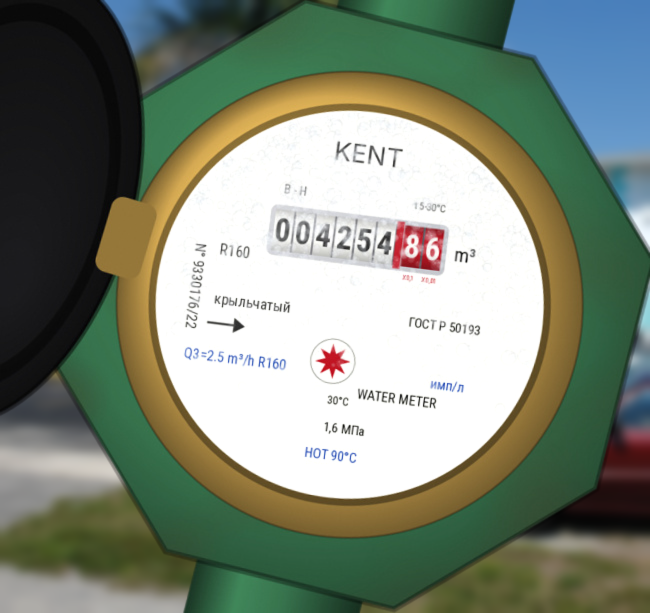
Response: 4254.86
